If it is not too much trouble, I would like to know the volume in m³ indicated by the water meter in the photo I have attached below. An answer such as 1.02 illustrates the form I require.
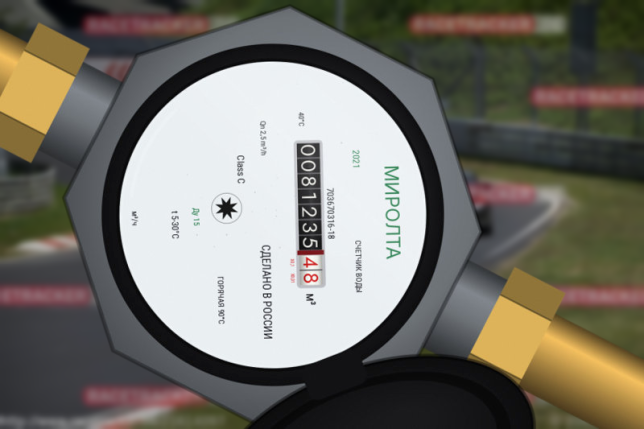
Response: 81235.48
